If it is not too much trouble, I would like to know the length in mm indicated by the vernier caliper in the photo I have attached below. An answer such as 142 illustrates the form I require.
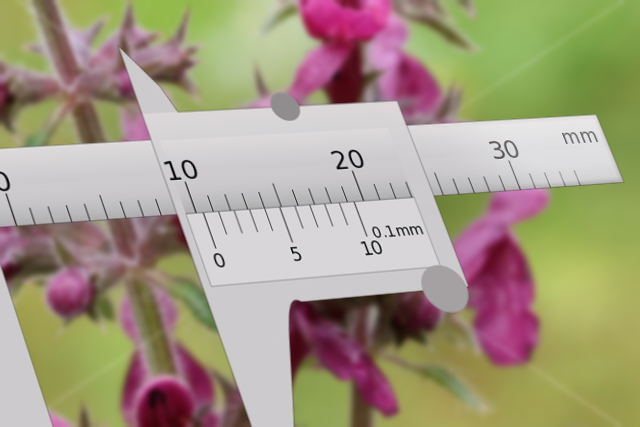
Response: 10.4
